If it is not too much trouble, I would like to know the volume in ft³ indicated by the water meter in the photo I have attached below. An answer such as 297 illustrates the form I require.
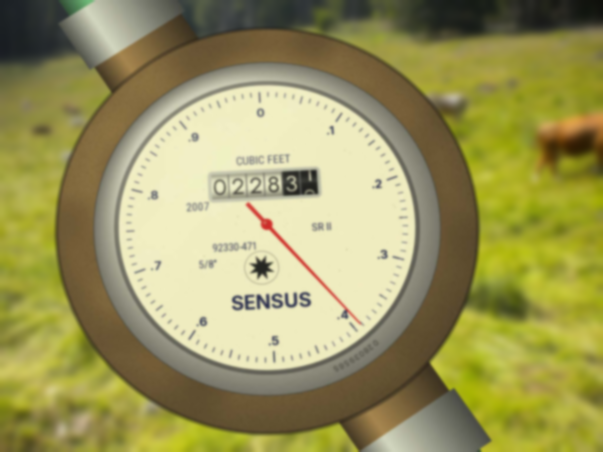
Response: 22831.39
